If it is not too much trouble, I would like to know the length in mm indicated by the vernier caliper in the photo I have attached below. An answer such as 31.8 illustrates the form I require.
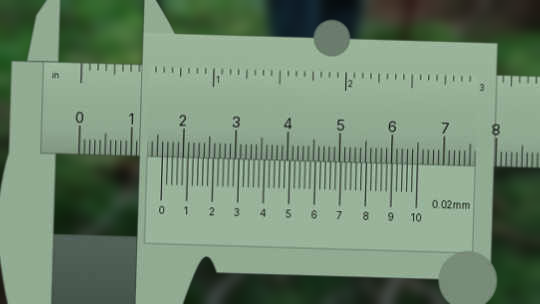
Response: 16.0
